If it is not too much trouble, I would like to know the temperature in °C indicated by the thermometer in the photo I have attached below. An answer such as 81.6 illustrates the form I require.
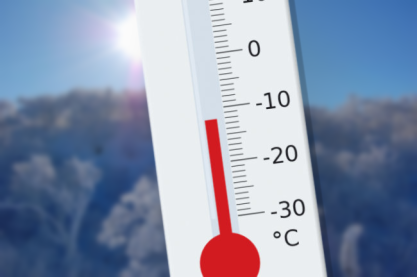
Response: -12
